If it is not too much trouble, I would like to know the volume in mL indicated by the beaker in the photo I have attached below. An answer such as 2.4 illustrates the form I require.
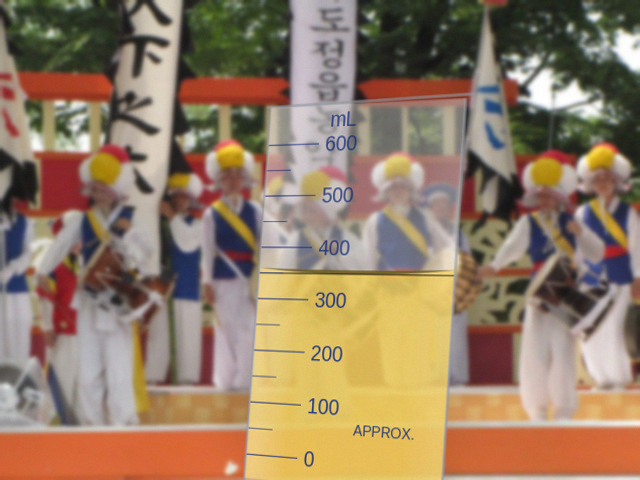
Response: 350
